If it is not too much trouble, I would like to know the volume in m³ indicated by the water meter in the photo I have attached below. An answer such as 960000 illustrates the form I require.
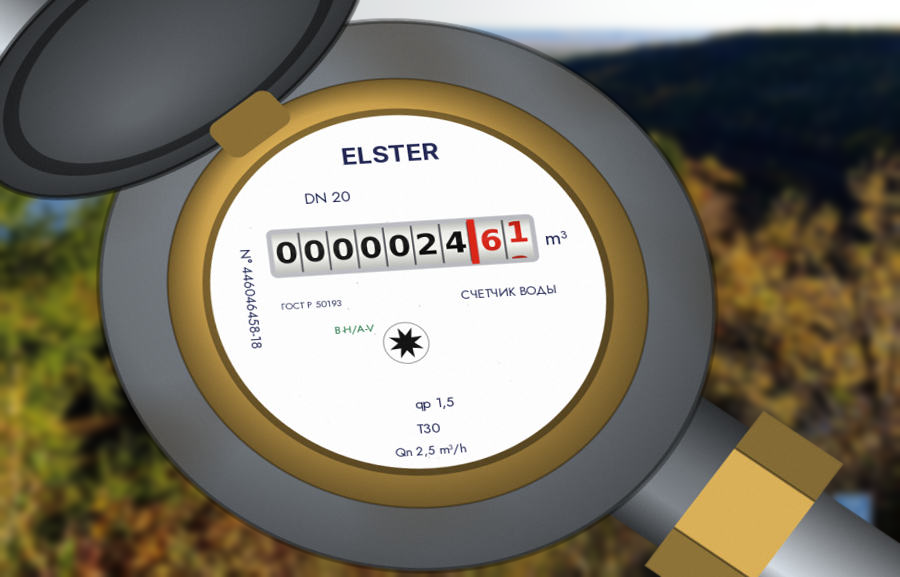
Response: 24.61
